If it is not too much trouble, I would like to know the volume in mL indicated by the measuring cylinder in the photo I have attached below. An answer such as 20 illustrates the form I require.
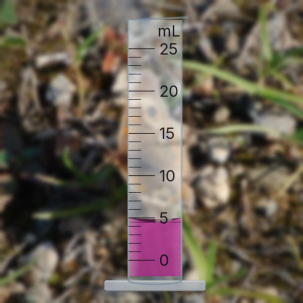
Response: 4.5
